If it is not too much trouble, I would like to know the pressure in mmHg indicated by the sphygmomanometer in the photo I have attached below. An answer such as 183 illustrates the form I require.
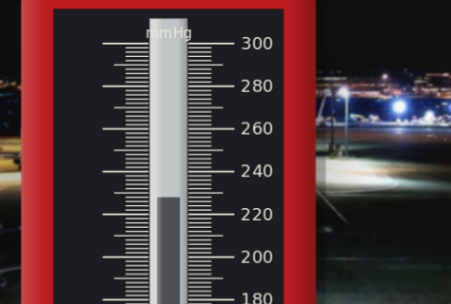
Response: 228
